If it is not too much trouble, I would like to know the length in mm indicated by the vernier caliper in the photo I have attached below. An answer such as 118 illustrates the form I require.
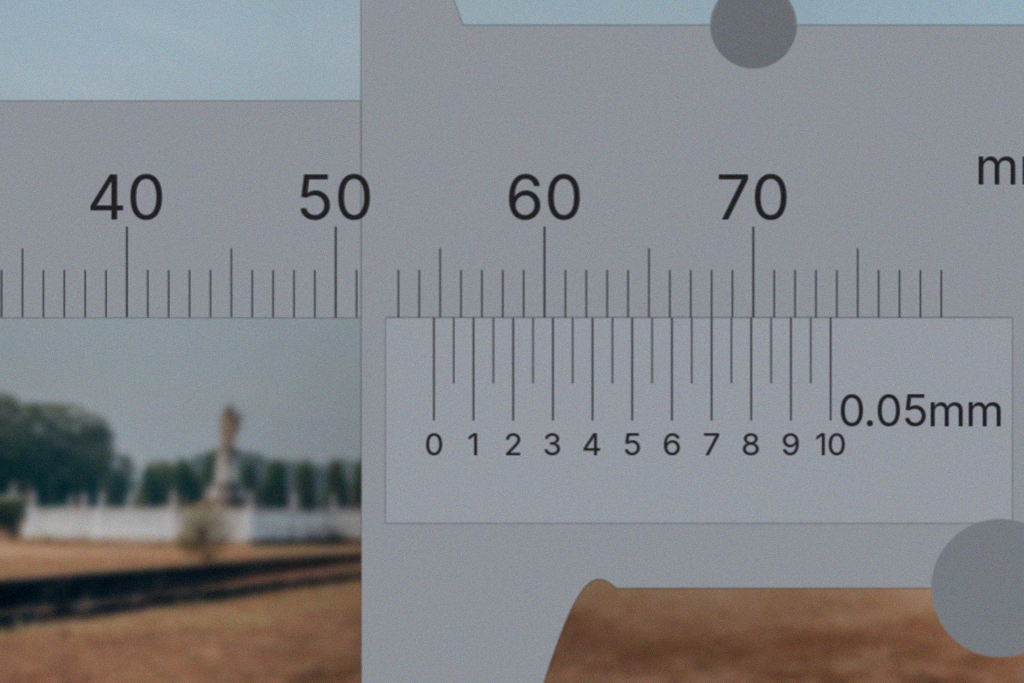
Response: 54.7
